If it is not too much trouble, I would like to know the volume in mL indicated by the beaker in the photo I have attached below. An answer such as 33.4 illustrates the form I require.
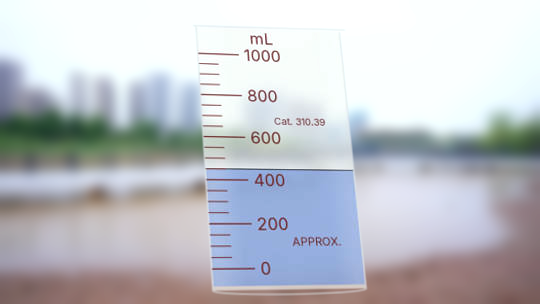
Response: 450
